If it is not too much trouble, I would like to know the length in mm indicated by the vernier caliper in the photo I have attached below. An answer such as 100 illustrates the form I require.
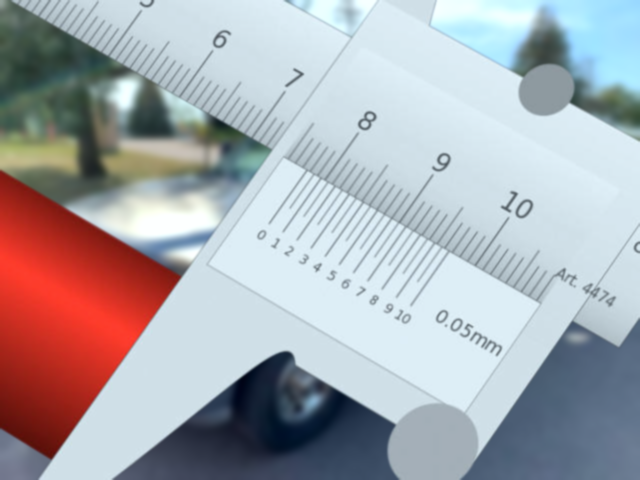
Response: 77.6
